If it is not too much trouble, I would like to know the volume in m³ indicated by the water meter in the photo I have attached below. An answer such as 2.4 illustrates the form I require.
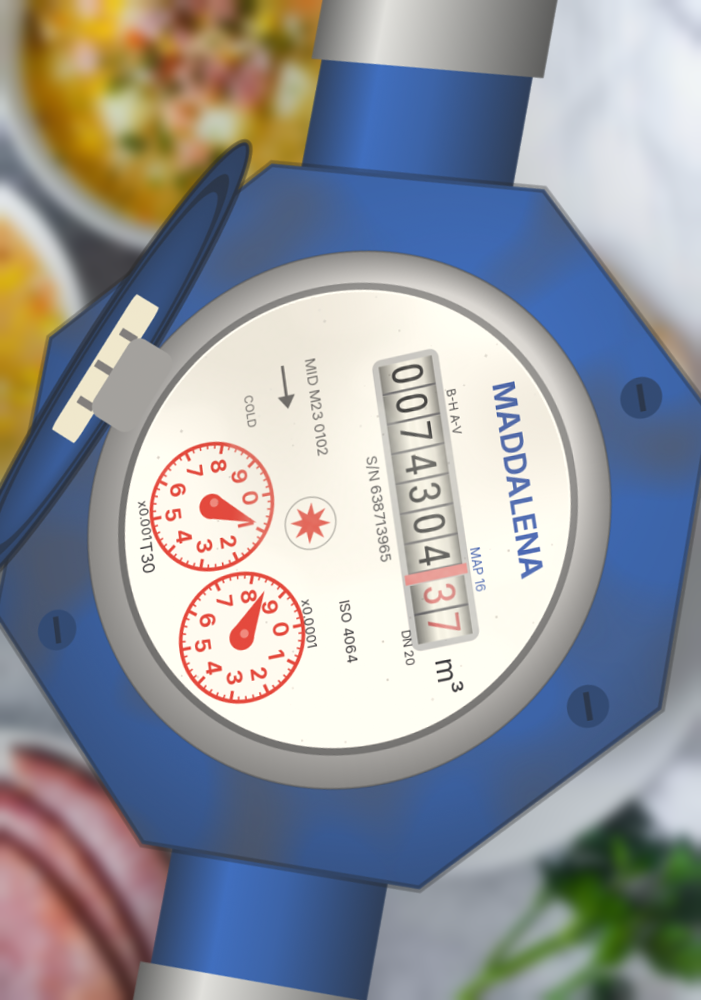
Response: 74304.3708
